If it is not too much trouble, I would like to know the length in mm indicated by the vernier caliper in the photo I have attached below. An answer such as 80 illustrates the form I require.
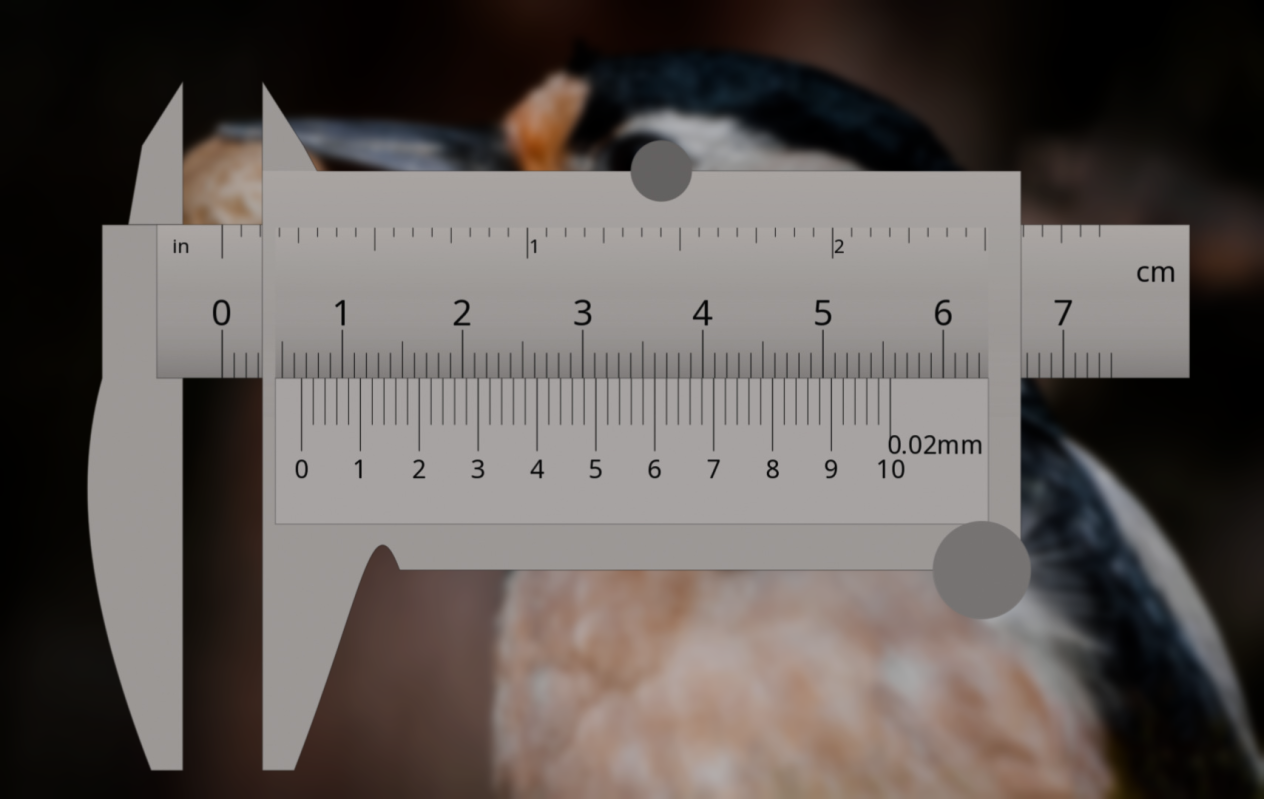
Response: 6.6
